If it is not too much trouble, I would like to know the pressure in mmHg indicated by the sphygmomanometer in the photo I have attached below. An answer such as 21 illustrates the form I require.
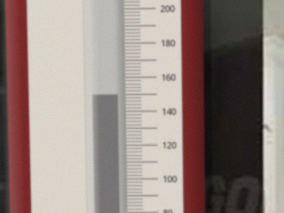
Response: 150
